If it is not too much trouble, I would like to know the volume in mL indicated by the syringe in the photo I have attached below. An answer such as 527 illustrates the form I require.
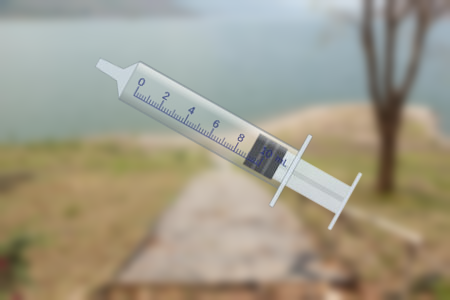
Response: 9
